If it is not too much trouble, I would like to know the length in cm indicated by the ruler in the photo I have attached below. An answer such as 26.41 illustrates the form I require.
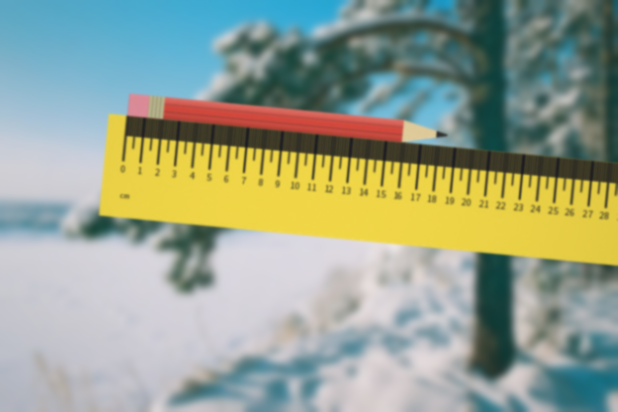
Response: 18.5
